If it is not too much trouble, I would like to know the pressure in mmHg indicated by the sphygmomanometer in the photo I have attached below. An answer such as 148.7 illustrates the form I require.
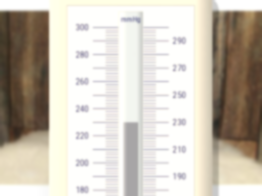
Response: 230
